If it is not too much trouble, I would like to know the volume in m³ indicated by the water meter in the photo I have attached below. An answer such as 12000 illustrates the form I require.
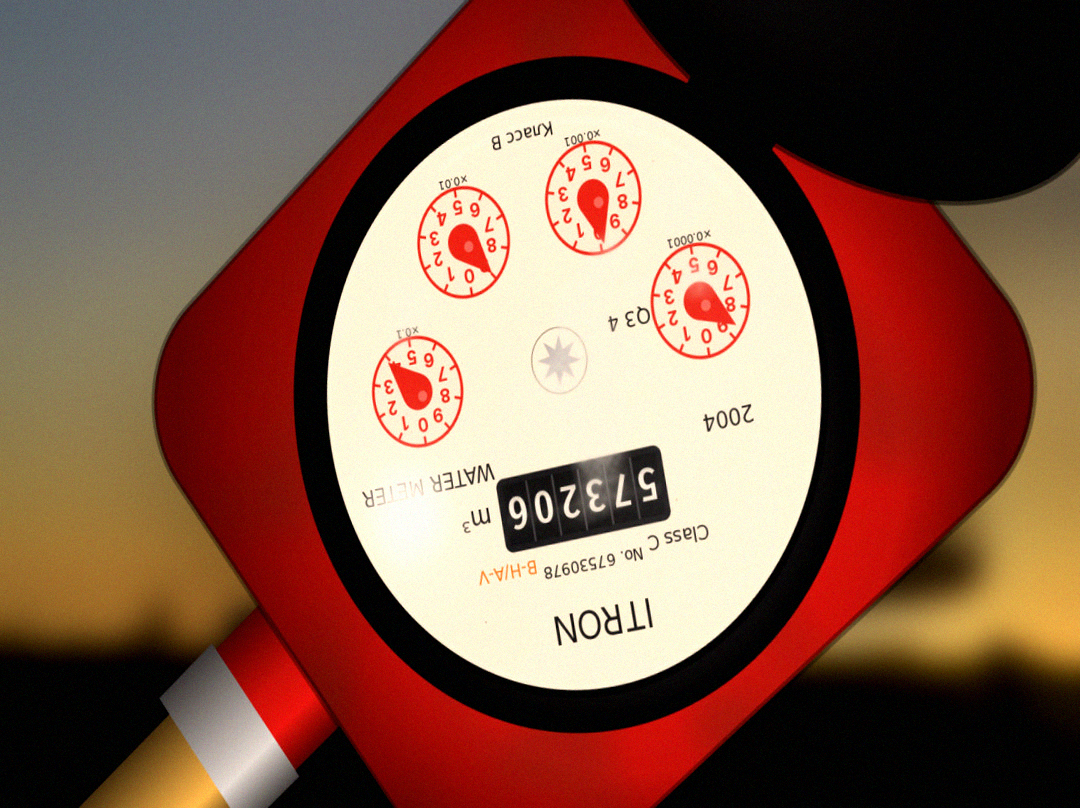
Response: 573206.3898
